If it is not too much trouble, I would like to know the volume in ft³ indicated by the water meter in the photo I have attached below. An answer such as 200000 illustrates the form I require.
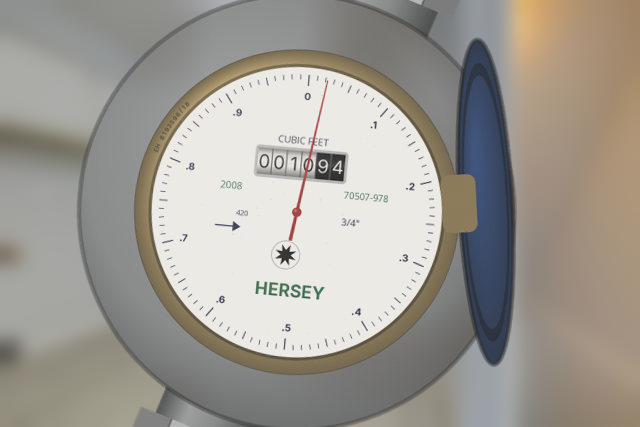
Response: 1094.02
